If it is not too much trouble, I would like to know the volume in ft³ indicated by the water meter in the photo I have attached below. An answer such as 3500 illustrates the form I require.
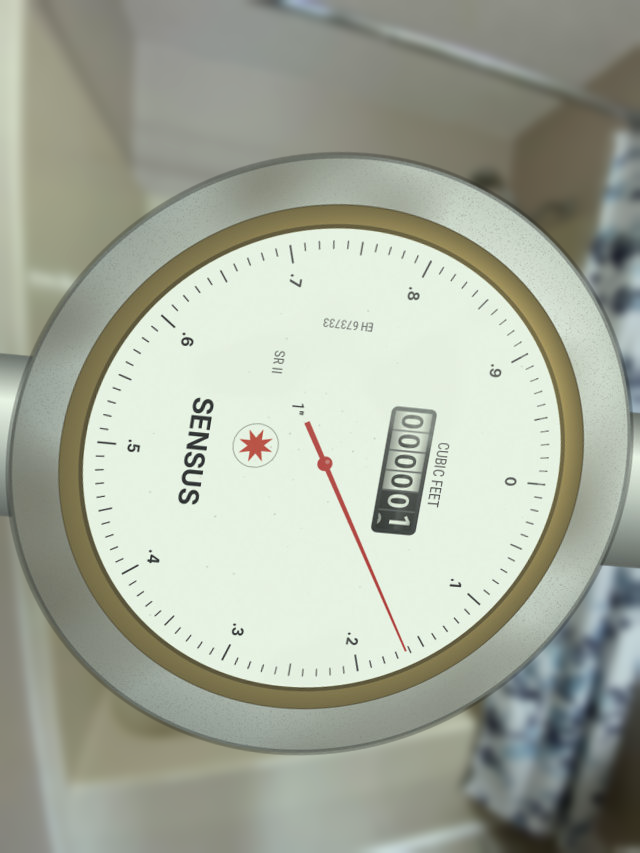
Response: 1.16
